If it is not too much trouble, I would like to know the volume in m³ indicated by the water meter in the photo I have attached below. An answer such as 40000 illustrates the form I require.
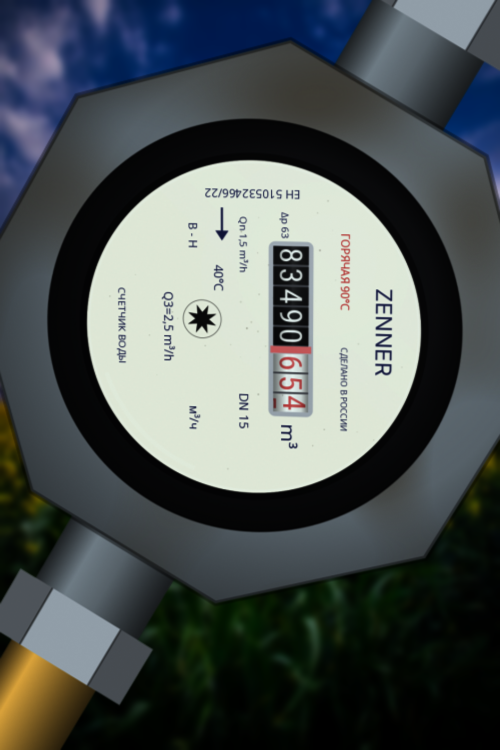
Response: 83490.654
